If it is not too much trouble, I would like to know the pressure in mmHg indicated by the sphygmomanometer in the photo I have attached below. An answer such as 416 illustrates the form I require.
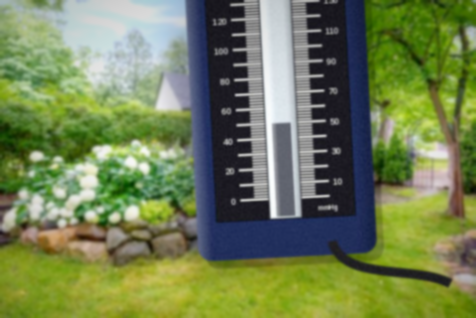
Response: 50
